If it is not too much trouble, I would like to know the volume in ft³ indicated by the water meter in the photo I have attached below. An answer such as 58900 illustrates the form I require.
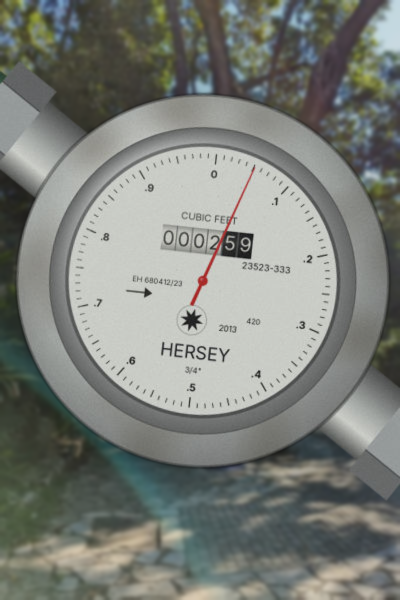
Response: 259.05
